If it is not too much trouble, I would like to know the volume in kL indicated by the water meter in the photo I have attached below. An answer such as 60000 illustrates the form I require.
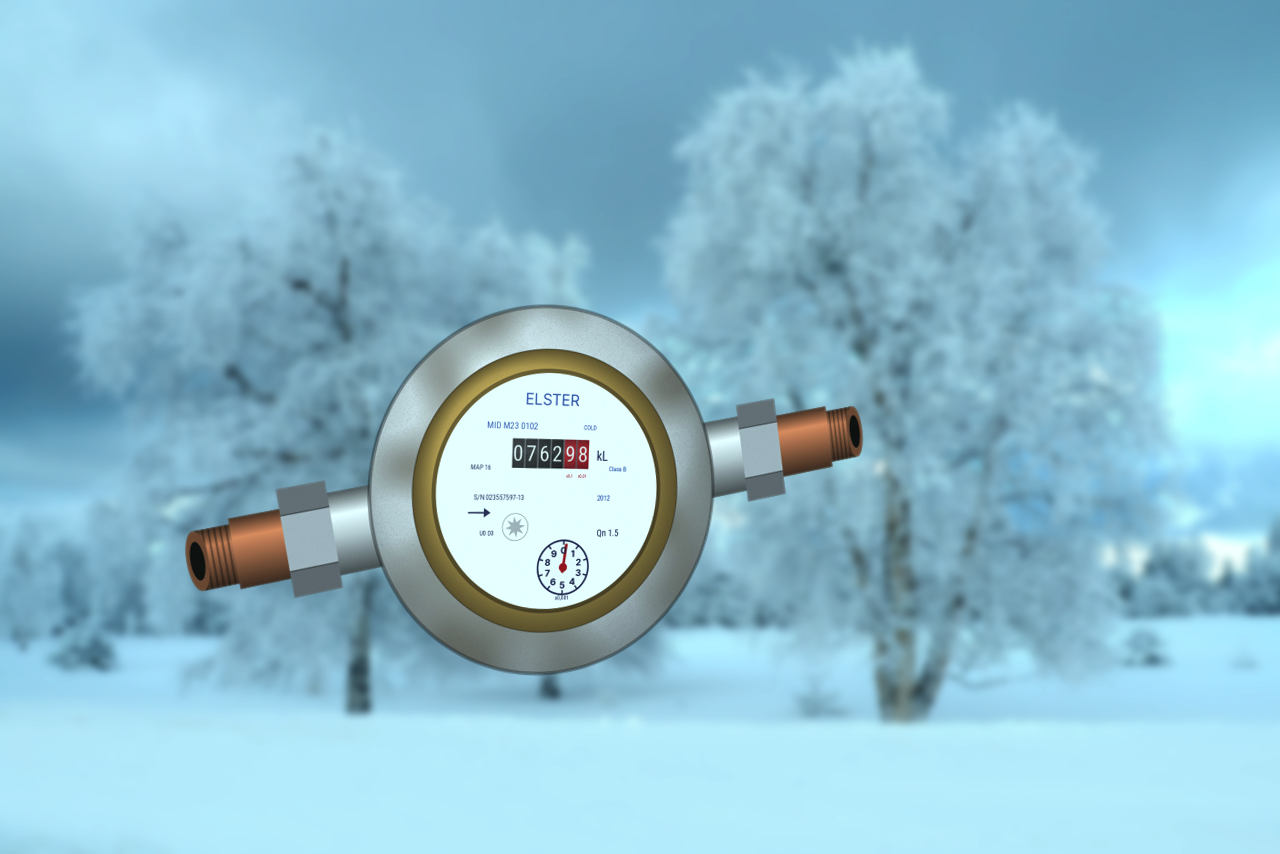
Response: 762.980
